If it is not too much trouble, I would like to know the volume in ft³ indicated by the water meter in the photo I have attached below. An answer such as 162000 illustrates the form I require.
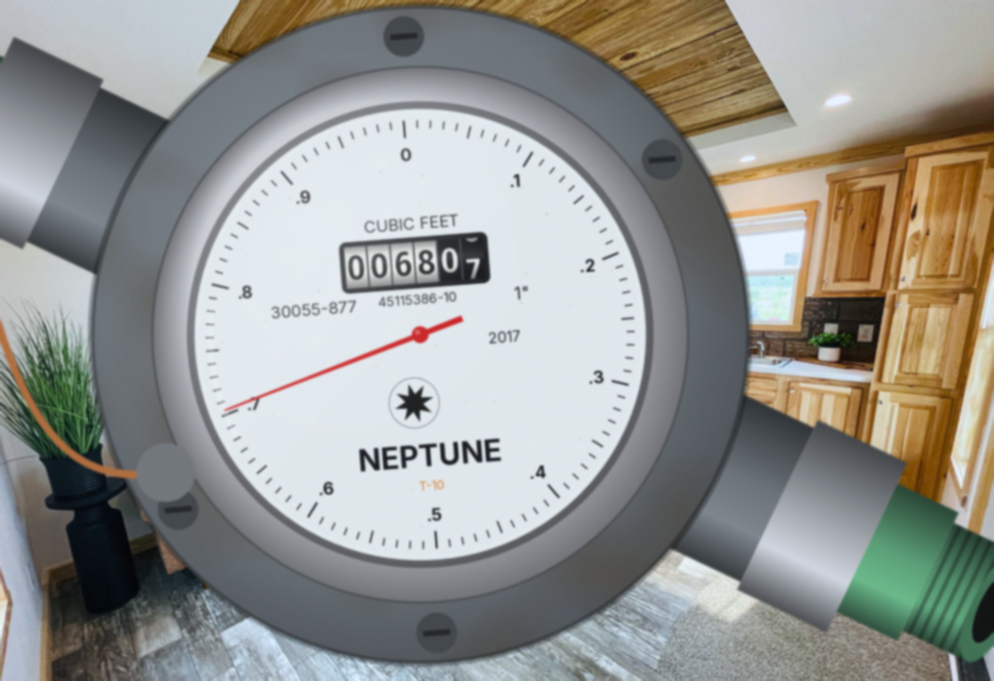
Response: 6806.70
